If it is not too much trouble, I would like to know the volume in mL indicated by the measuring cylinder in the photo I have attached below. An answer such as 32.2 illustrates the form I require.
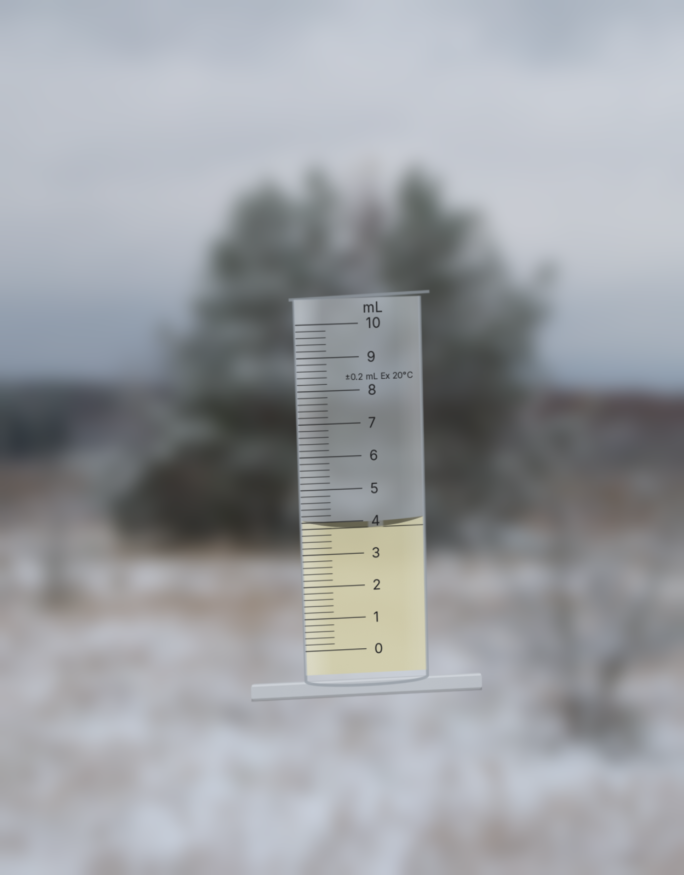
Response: 3.8
